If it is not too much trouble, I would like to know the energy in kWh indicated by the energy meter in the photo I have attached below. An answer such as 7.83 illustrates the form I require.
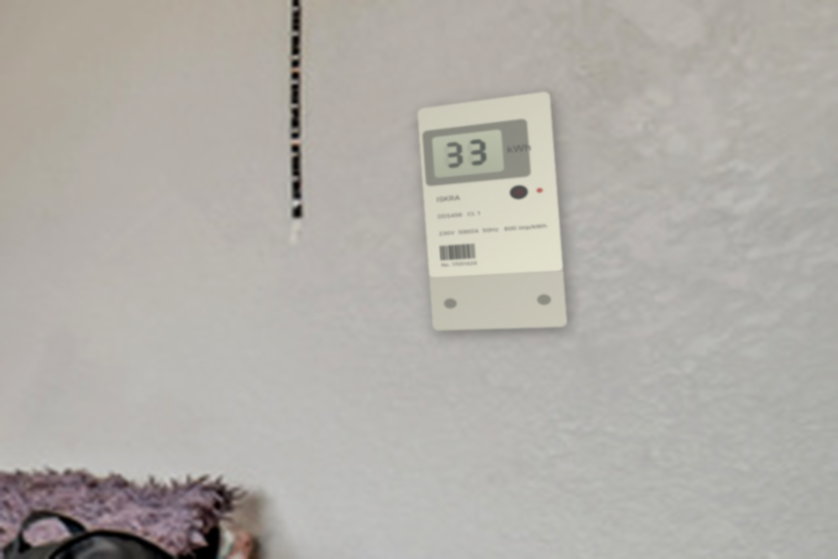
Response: 33
